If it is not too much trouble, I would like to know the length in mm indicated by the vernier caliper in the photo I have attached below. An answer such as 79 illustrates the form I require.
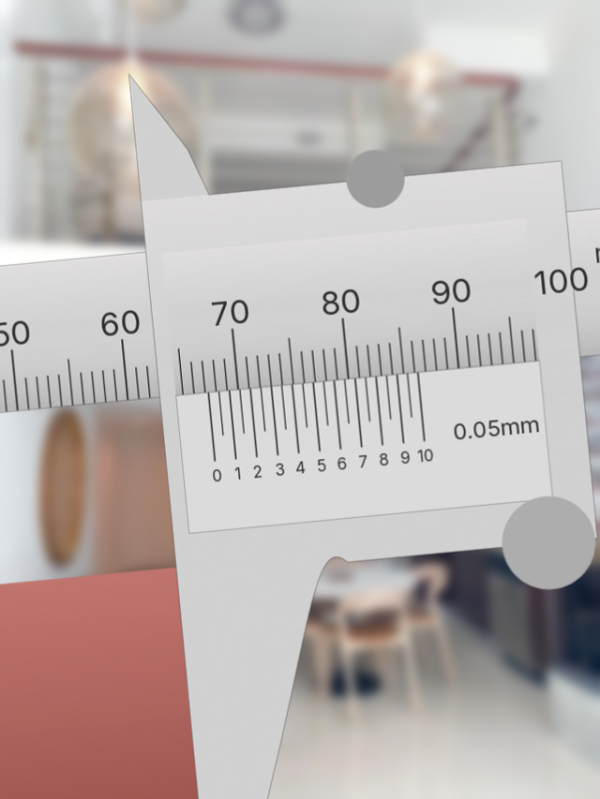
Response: 67.3
